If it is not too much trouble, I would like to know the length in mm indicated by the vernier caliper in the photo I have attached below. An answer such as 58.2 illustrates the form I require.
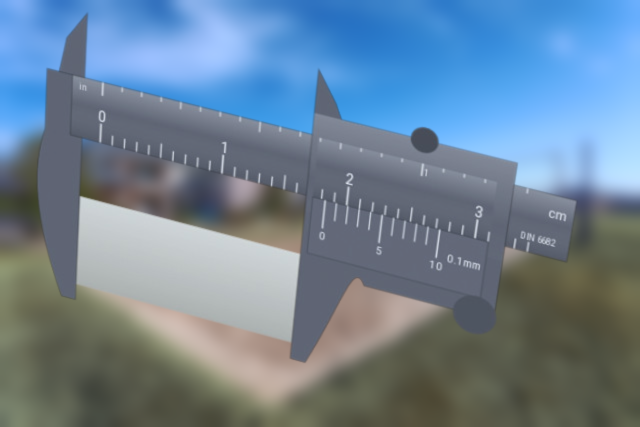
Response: 18.3
